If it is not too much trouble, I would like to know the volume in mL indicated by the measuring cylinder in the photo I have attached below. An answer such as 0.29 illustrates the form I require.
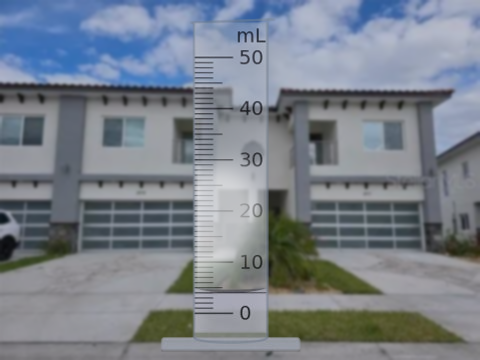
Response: 4
